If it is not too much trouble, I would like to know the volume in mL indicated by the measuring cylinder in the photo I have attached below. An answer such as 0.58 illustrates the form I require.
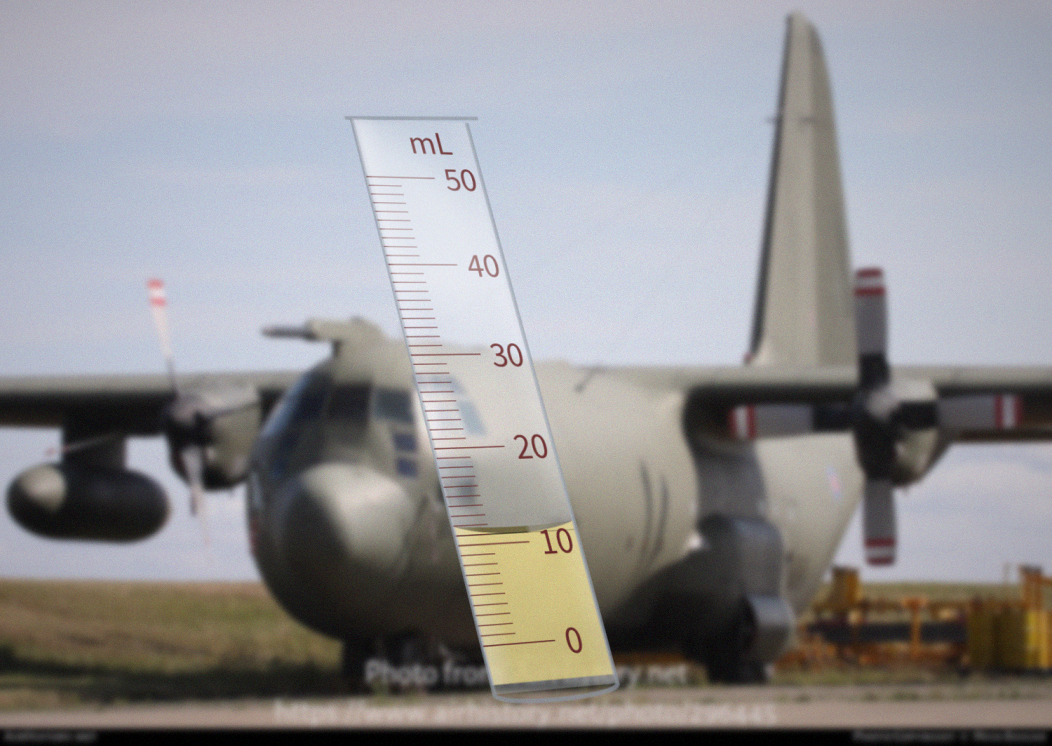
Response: 11
